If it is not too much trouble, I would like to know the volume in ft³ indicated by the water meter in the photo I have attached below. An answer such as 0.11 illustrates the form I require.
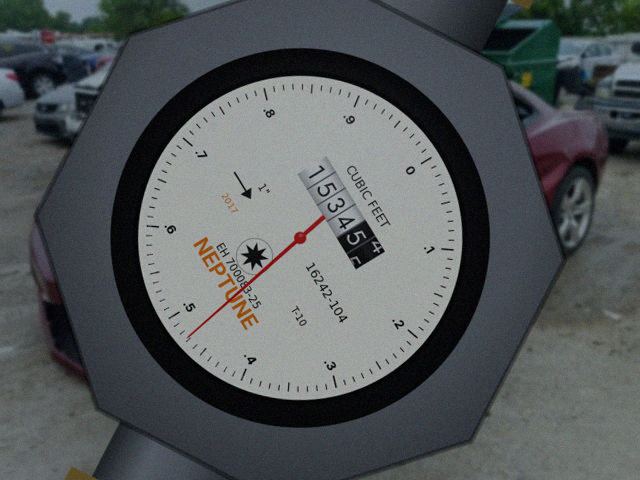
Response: 153454.47
